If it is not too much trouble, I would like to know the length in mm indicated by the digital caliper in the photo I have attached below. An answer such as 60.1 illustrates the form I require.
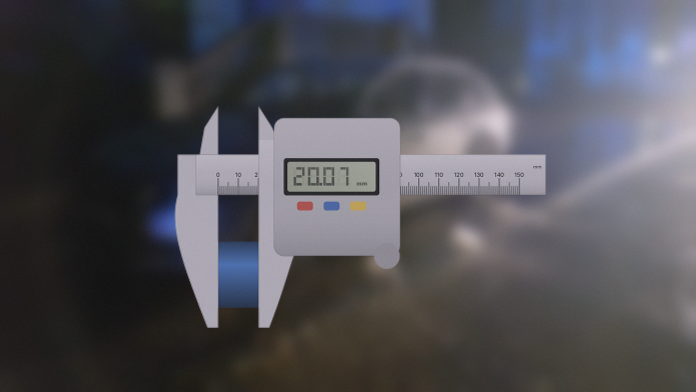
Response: 20.07
